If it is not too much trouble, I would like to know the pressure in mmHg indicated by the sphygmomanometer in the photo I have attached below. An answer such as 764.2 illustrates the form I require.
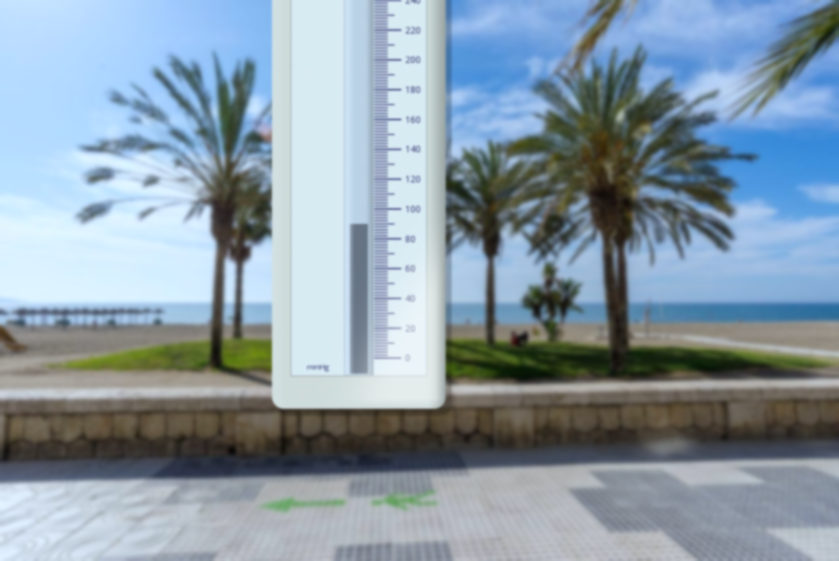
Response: 90
